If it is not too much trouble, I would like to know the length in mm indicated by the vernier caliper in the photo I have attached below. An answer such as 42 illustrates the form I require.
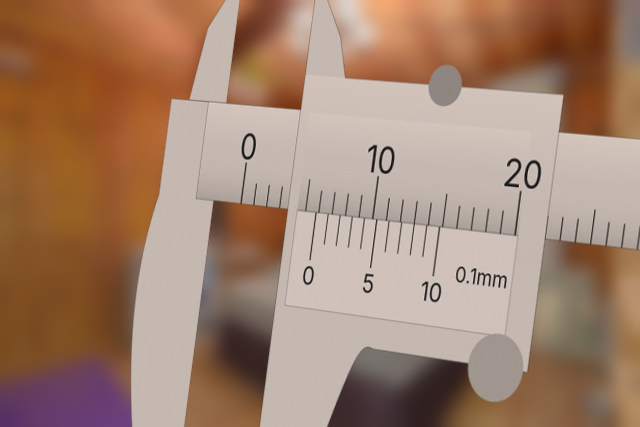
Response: 5.8
